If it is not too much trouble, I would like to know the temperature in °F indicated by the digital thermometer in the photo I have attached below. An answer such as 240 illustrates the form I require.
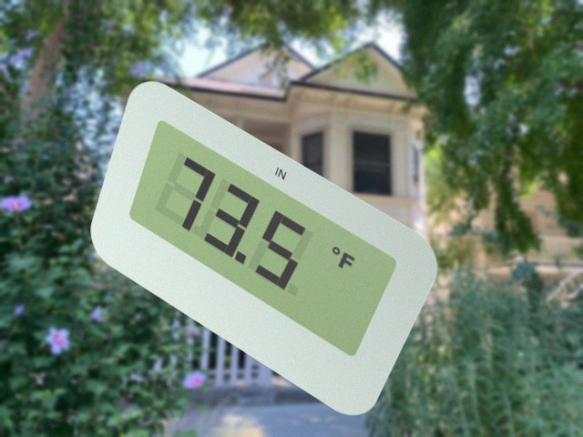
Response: 73.5
